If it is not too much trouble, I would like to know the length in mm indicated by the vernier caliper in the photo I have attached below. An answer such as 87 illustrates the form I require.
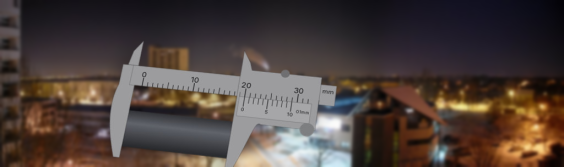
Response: 20.0
